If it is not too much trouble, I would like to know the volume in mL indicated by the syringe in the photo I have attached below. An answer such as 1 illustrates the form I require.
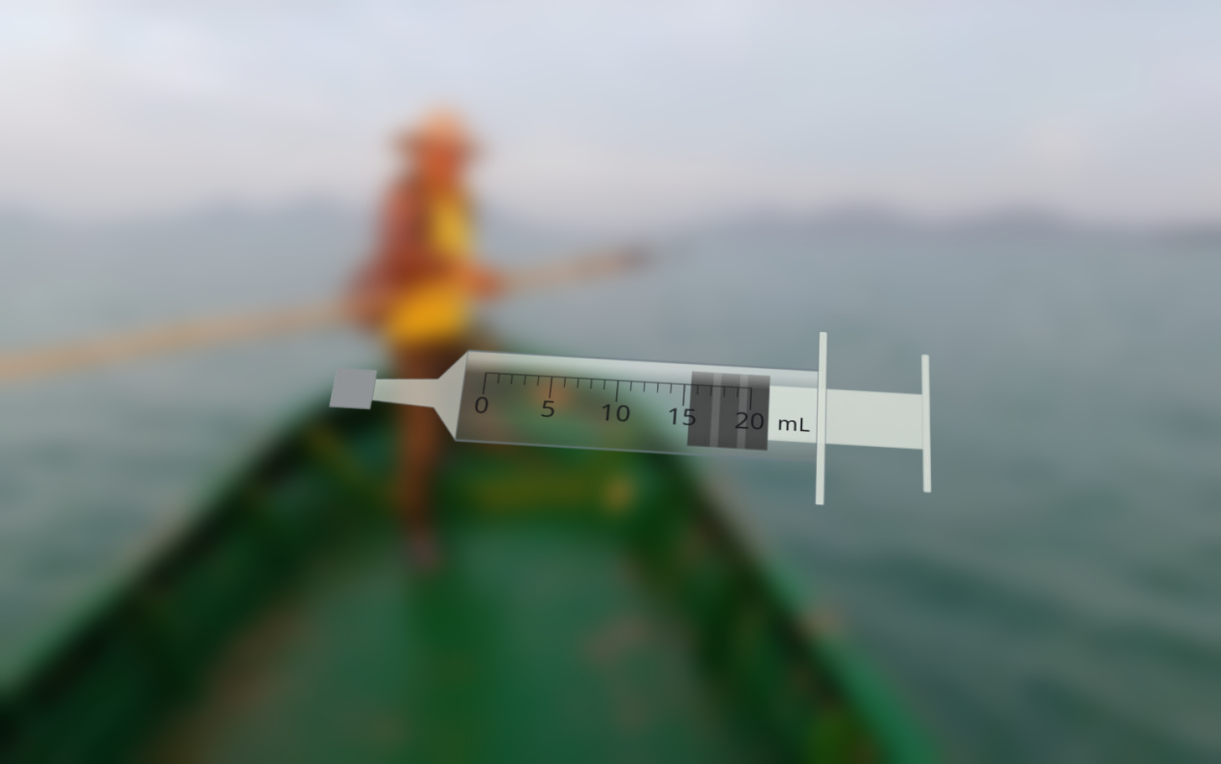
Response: 15.5
